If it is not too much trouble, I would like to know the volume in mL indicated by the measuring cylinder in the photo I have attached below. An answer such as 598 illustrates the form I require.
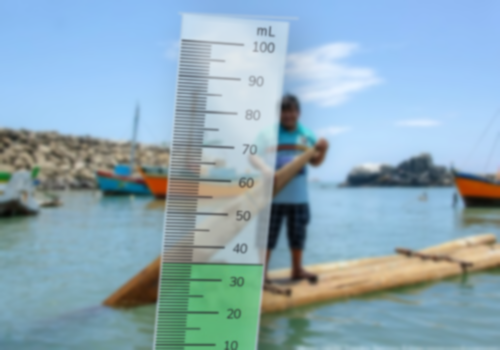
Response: 35
